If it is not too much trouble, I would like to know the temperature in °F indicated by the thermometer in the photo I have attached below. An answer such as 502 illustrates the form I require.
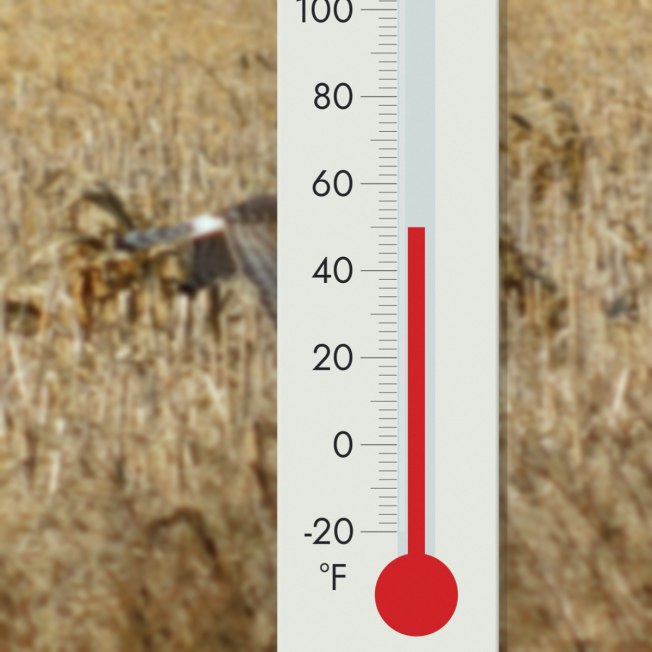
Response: 50
